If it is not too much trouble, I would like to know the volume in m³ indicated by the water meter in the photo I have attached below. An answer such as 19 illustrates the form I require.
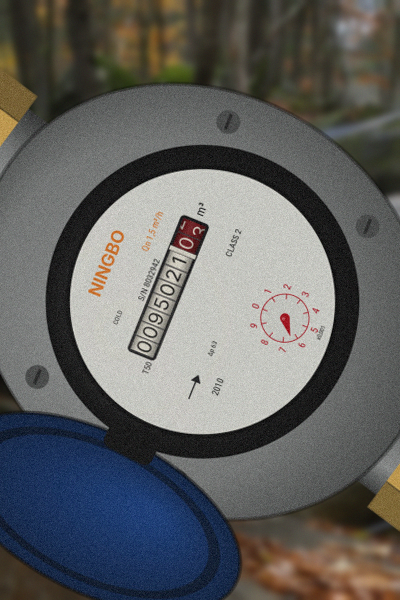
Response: 95021.026
